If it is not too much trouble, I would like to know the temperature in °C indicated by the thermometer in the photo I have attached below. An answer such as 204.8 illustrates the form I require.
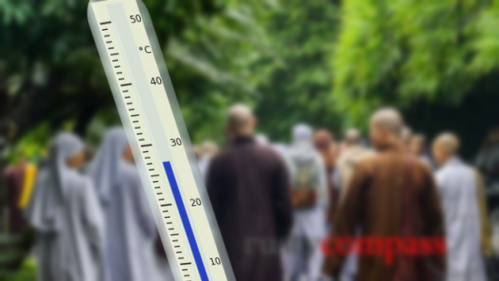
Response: 27
